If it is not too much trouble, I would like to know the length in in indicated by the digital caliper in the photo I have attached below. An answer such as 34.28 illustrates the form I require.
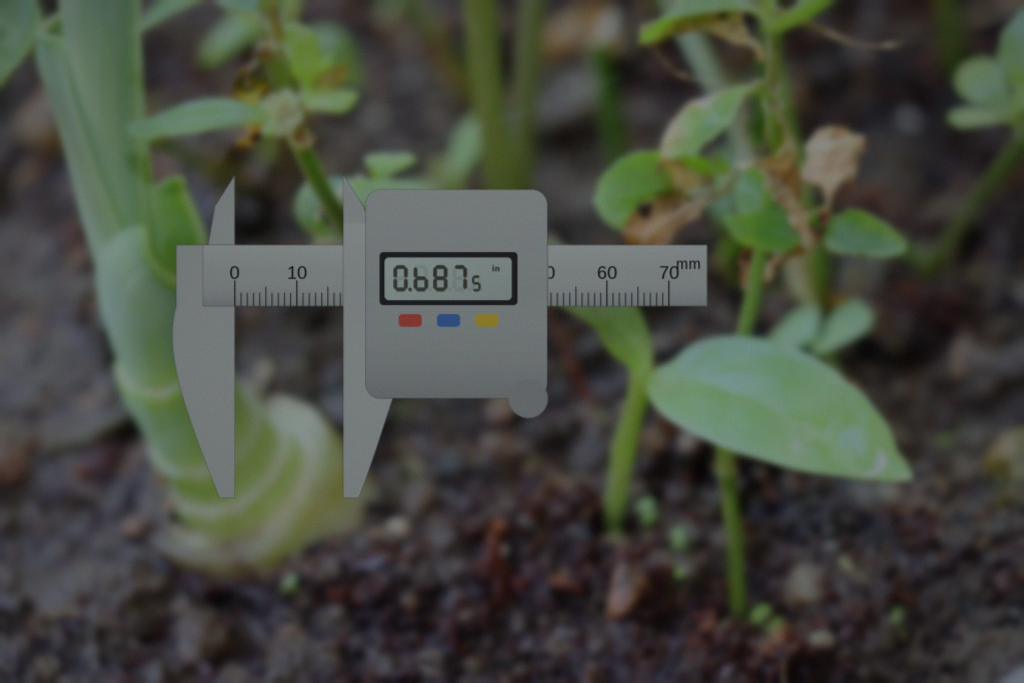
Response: 0.6875
